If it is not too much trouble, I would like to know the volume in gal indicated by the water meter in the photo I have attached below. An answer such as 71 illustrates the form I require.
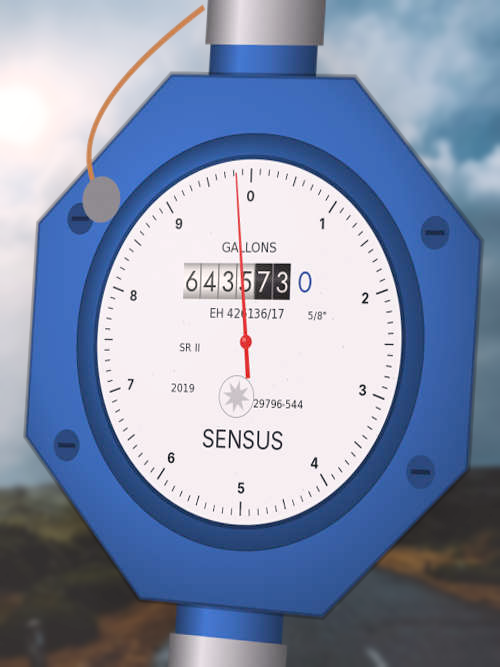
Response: 6435729.8
